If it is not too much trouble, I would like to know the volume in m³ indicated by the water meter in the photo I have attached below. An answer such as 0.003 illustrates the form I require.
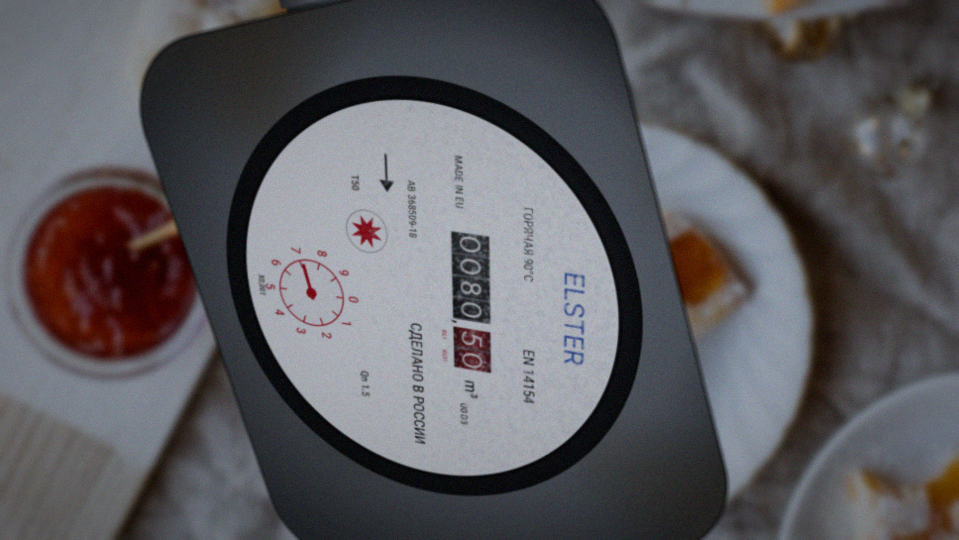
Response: 80.507
